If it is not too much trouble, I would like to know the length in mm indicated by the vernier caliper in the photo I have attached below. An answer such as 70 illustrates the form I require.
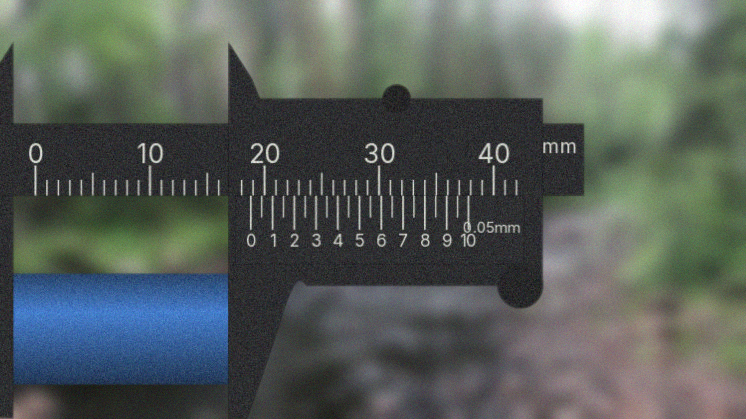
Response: 18.8
